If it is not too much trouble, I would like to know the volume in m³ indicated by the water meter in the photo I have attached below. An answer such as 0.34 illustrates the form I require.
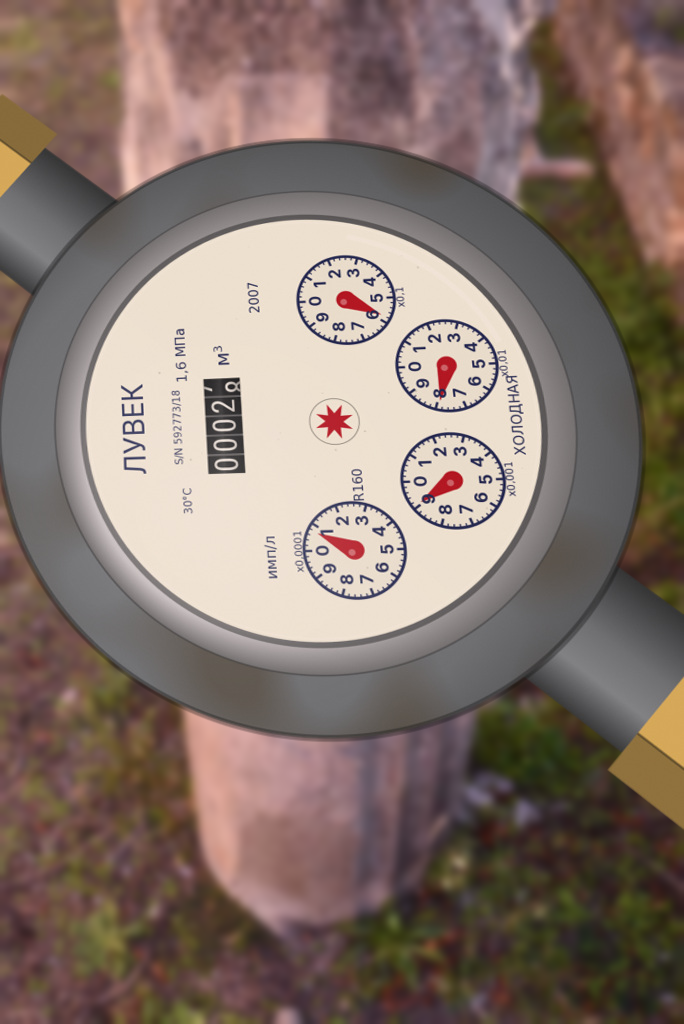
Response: 27.5790
